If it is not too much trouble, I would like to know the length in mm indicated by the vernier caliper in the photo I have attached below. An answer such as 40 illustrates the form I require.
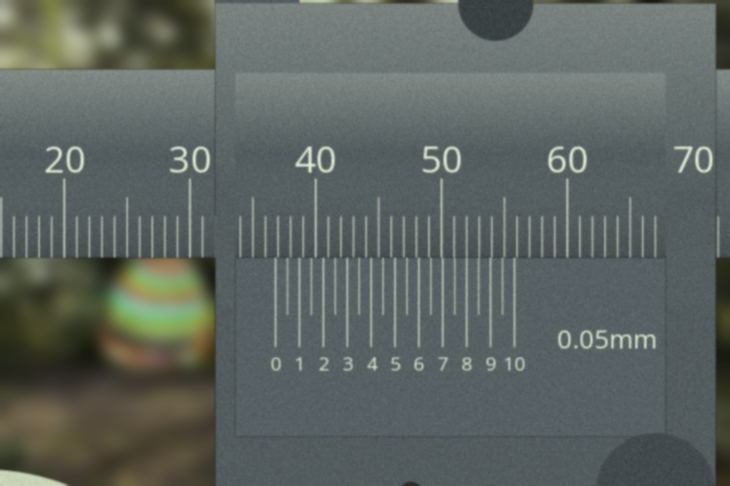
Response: 36.8
